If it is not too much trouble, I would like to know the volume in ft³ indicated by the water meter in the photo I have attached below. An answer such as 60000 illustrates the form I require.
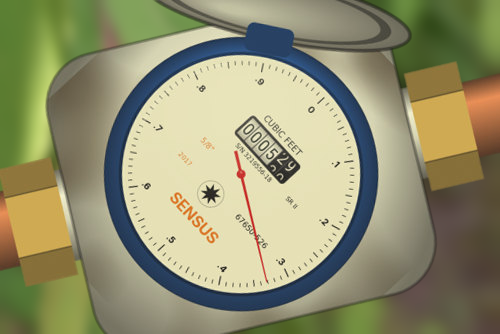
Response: 529.33
